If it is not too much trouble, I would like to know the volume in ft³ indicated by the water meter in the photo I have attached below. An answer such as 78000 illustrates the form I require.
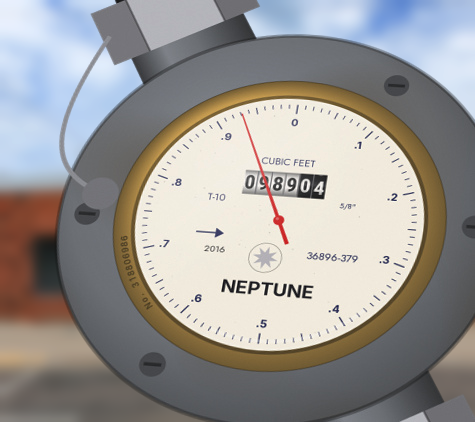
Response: 98903.93
